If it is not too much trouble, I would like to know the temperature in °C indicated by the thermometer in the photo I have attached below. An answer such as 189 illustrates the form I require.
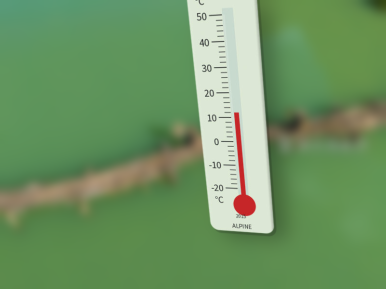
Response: 12
